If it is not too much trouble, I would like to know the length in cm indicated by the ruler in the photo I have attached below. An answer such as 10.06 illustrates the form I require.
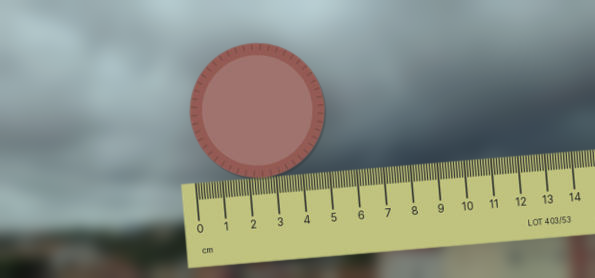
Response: 5
